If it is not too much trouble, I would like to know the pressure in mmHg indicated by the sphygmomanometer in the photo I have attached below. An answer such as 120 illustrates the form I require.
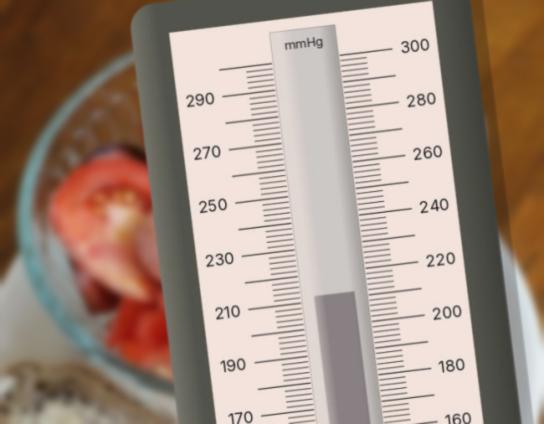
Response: 212
